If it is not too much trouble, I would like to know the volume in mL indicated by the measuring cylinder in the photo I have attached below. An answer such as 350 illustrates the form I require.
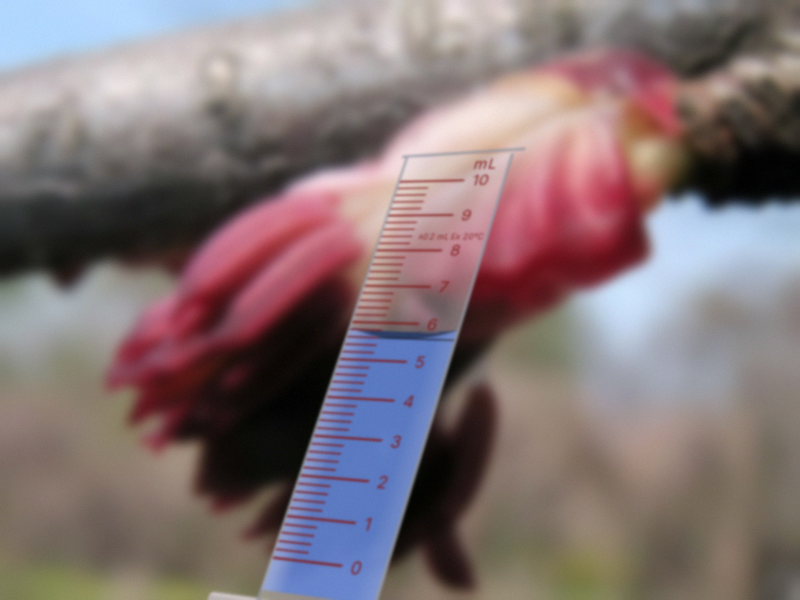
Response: 5.6
